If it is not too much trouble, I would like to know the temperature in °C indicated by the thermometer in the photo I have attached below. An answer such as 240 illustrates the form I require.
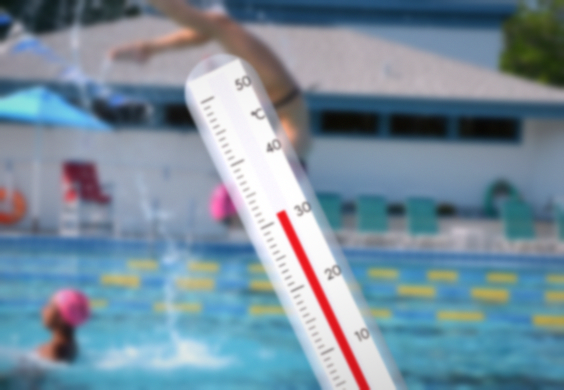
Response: 31
